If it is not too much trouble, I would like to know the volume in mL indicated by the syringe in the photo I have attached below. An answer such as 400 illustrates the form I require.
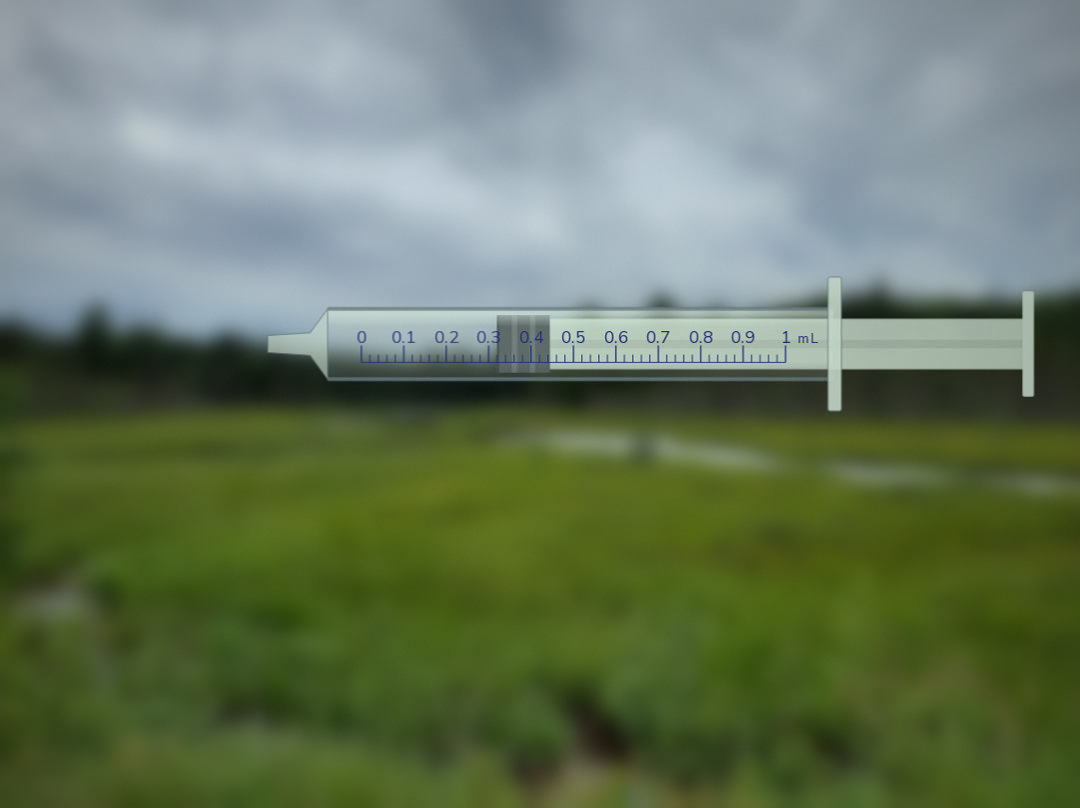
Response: 0.32
